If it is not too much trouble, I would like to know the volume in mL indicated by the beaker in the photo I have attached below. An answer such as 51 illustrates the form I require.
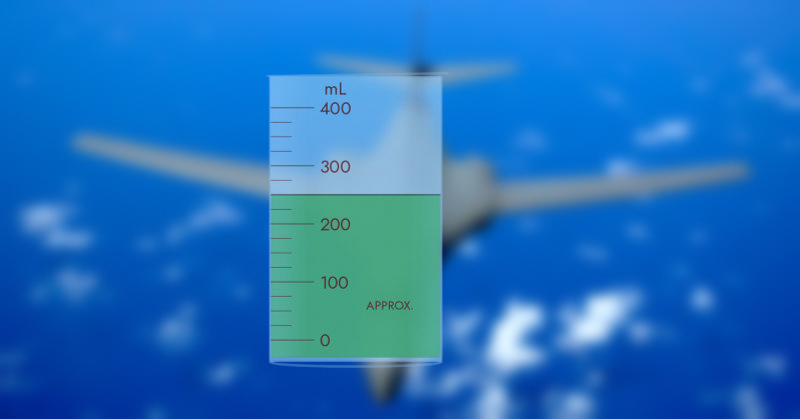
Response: 250
